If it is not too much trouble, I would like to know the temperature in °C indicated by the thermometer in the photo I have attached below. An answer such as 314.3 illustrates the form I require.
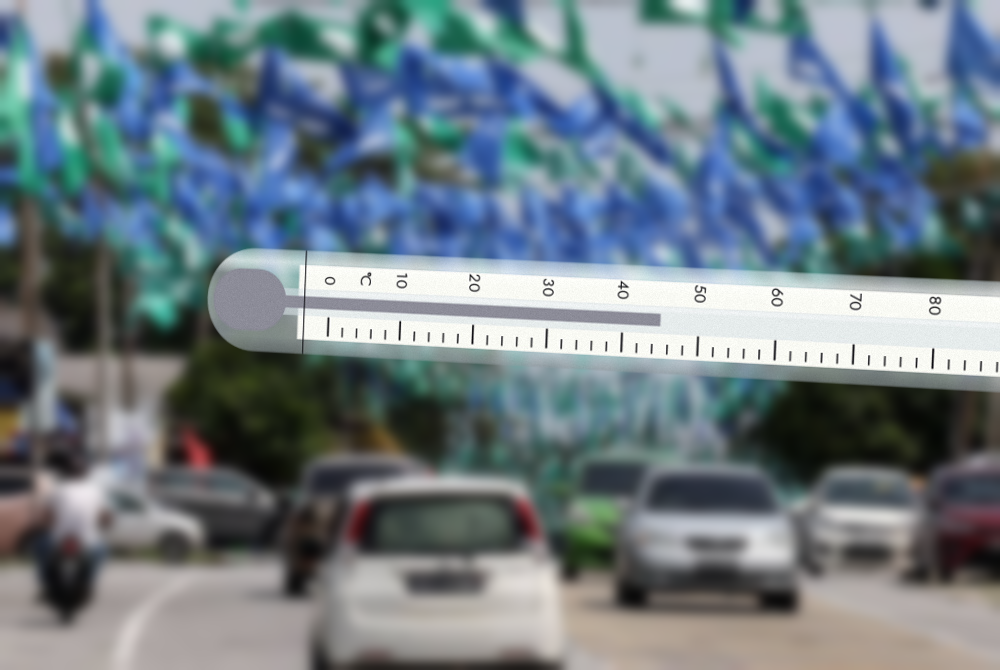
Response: 45
